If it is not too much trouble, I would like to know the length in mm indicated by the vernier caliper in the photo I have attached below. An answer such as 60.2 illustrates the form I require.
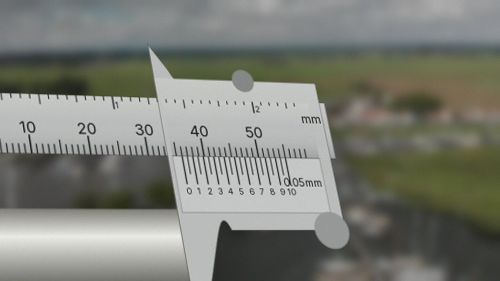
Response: 36.0
